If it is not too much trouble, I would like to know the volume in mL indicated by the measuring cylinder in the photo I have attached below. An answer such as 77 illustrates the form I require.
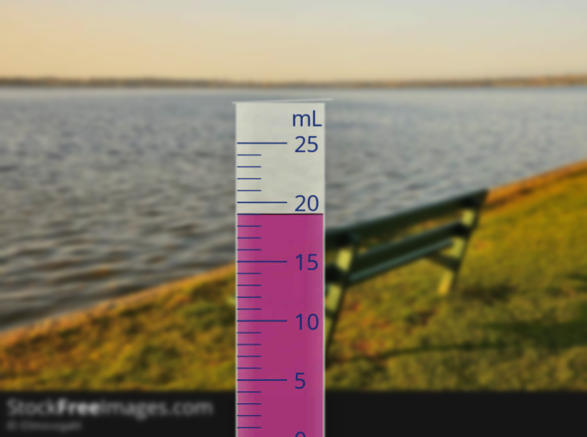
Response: 19
